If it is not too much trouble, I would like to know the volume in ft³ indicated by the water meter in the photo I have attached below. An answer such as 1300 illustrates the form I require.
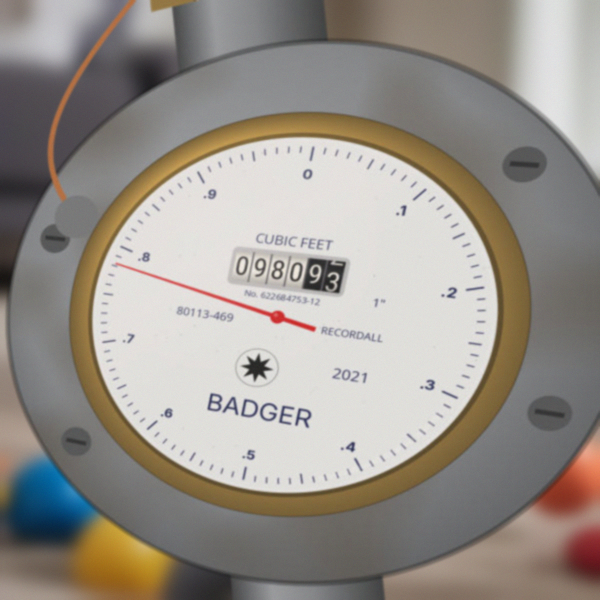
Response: 98092.78
